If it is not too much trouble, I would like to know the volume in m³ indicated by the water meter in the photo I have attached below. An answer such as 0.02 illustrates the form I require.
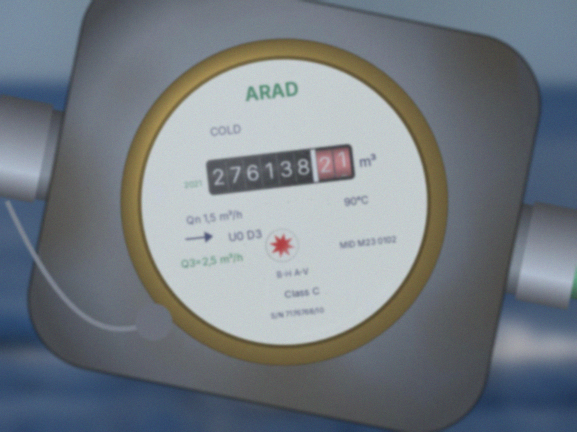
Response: 276138.21
